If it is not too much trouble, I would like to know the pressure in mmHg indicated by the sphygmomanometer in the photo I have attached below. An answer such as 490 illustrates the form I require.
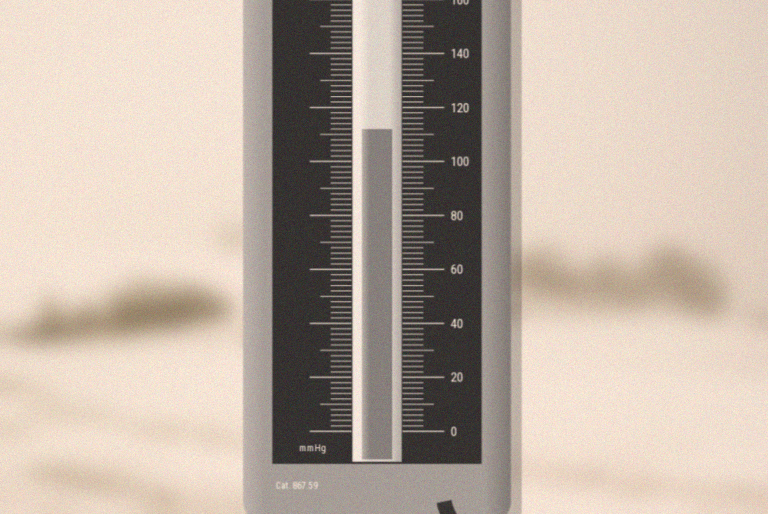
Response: 112
